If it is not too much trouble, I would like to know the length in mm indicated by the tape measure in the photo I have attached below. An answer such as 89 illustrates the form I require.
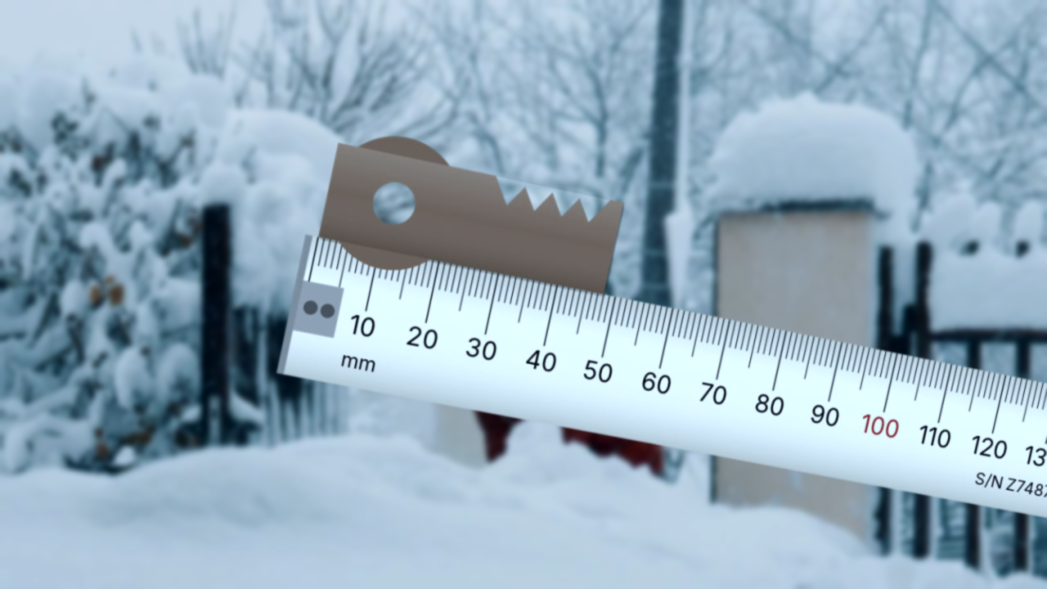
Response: 48
